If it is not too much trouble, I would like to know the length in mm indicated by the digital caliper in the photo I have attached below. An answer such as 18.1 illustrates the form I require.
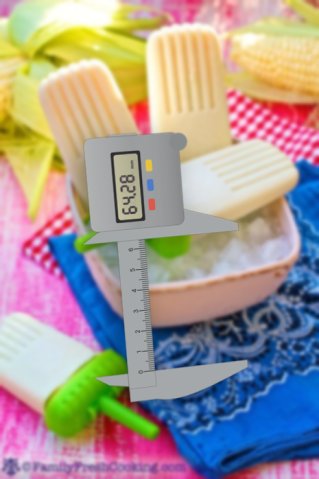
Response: 64.28
